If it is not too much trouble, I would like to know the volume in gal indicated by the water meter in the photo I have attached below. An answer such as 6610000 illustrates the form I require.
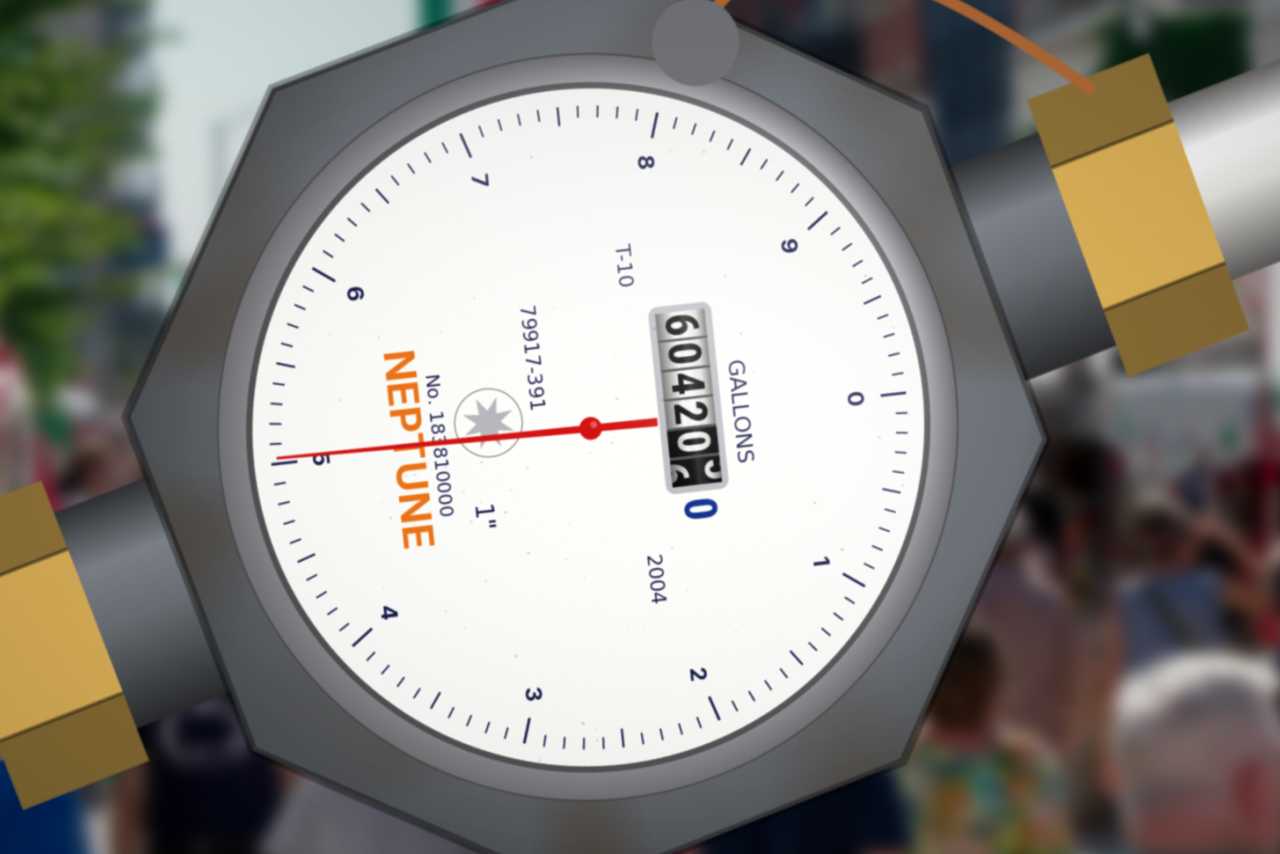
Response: 6042055.0
